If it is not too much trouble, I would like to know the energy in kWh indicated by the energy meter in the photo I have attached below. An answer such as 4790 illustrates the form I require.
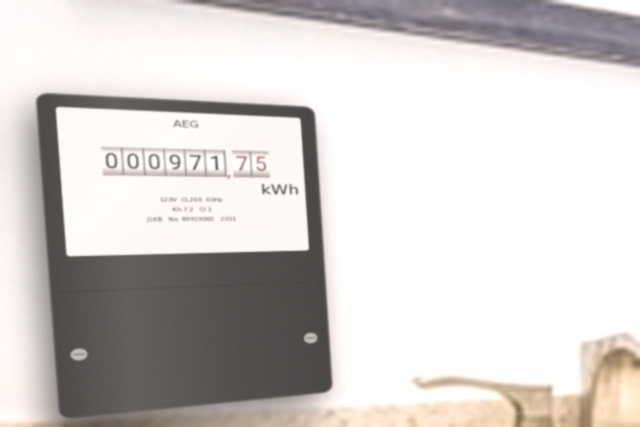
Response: 971.75
